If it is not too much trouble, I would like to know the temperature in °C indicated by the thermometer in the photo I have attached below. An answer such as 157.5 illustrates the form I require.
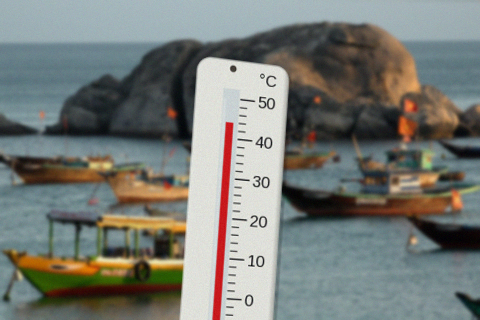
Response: 44
